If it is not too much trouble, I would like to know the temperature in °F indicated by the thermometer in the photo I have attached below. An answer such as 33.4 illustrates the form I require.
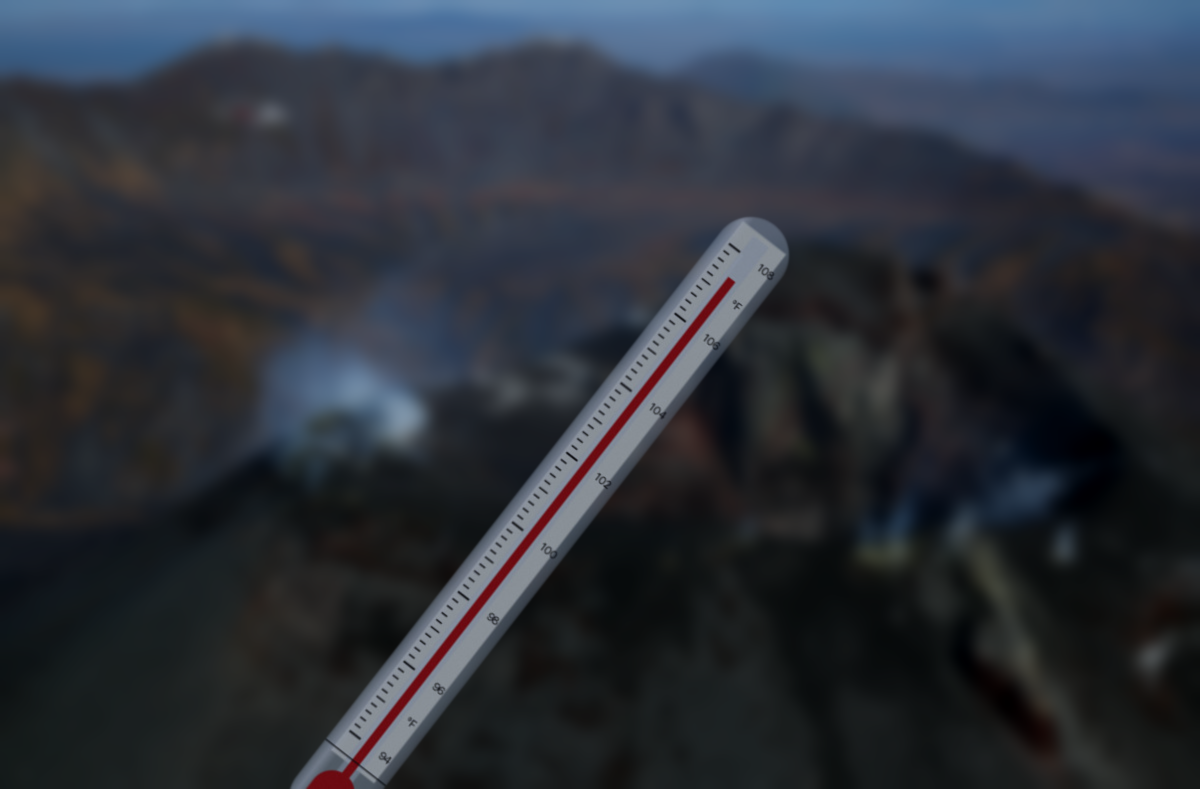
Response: 107.4
